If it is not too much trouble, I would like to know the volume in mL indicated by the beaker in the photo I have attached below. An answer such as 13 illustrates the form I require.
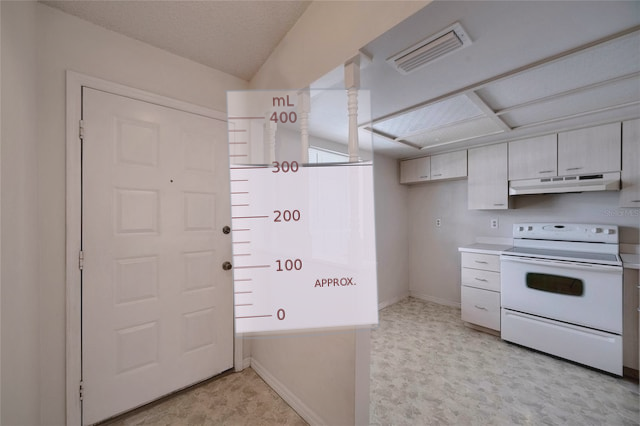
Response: 300
